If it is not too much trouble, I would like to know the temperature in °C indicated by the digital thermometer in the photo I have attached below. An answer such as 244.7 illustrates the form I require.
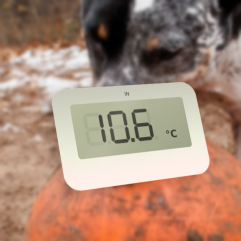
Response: 10.6
